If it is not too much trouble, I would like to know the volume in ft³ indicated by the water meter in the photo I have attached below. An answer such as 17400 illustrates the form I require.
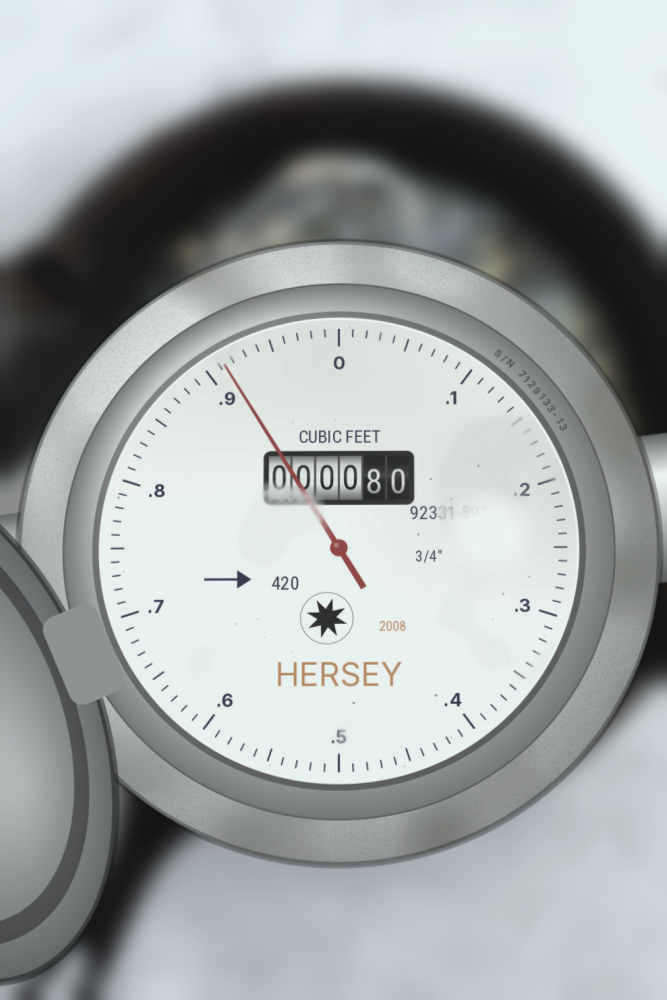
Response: 79.91
